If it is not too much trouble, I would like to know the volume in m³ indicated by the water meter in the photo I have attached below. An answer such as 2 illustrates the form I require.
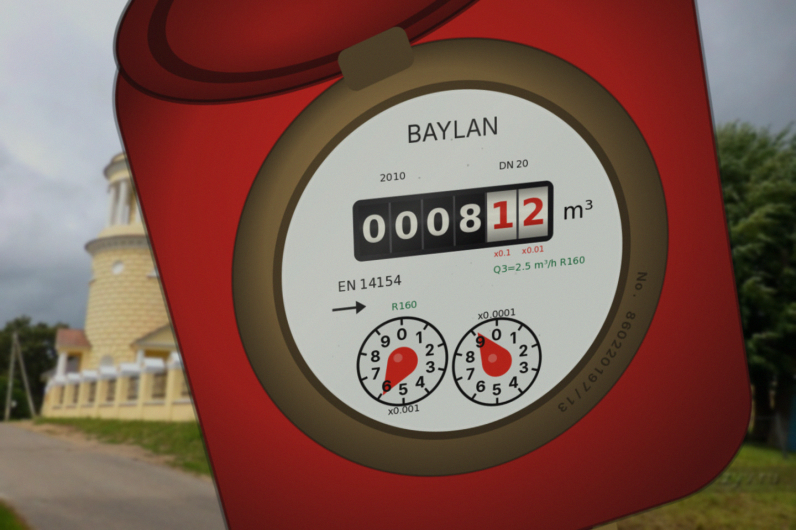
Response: 8.1259
